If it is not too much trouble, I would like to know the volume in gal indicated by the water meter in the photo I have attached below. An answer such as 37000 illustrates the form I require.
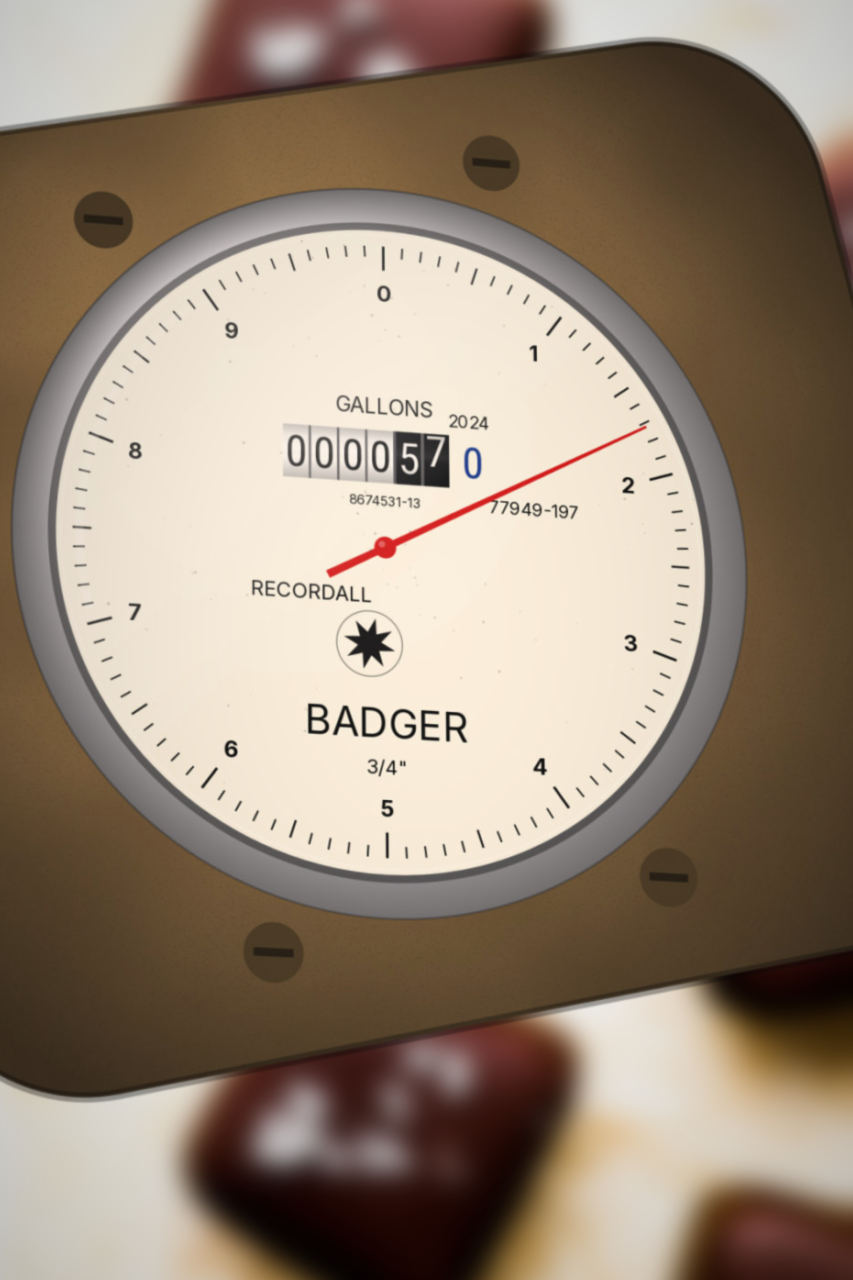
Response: 571.7
